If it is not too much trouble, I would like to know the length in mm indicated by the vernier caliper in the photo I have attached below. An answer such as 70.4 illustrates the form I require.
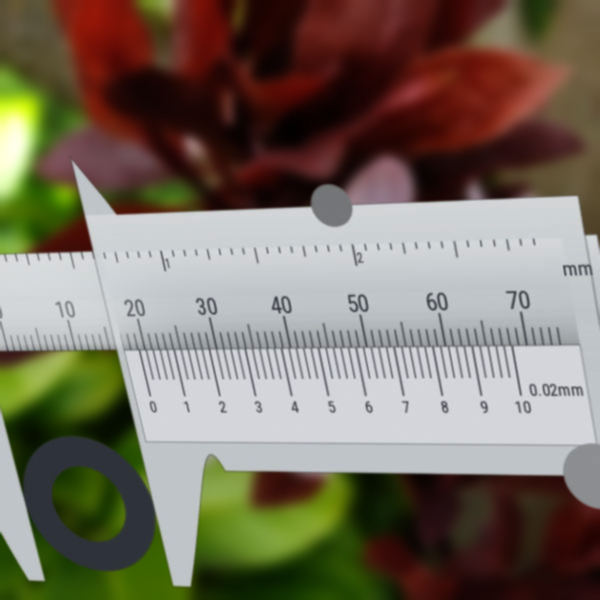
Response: 19.2
